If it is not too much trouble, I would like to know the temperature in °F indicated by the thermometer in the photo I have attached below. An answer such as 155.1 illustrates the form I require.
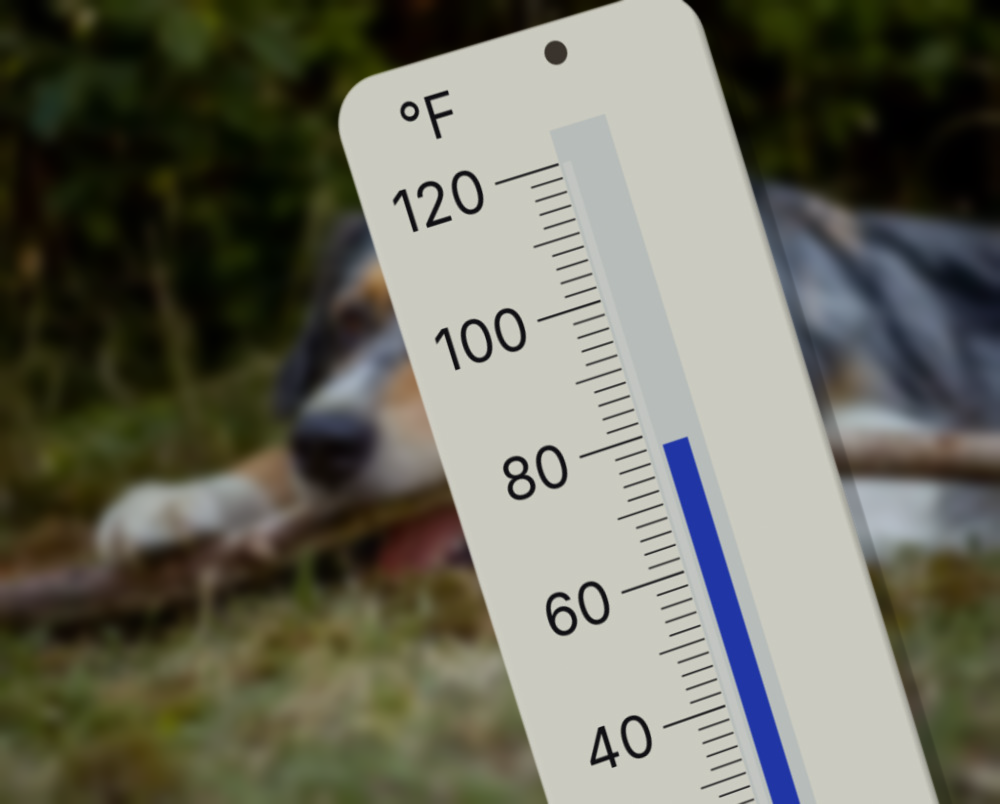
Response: 78
